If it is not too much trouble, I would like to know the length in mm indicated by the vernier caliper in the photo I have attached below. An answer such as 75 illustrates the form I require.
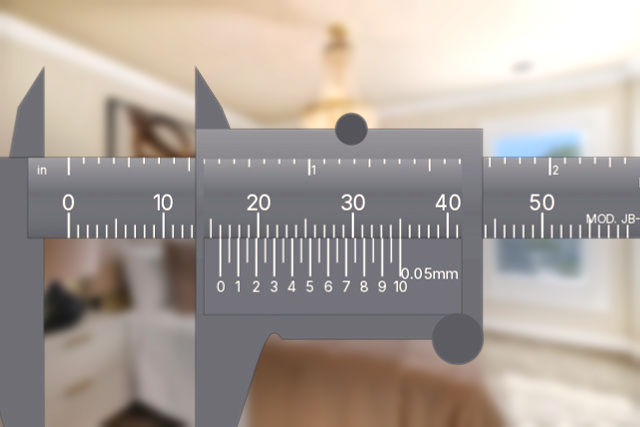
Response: 16.0
